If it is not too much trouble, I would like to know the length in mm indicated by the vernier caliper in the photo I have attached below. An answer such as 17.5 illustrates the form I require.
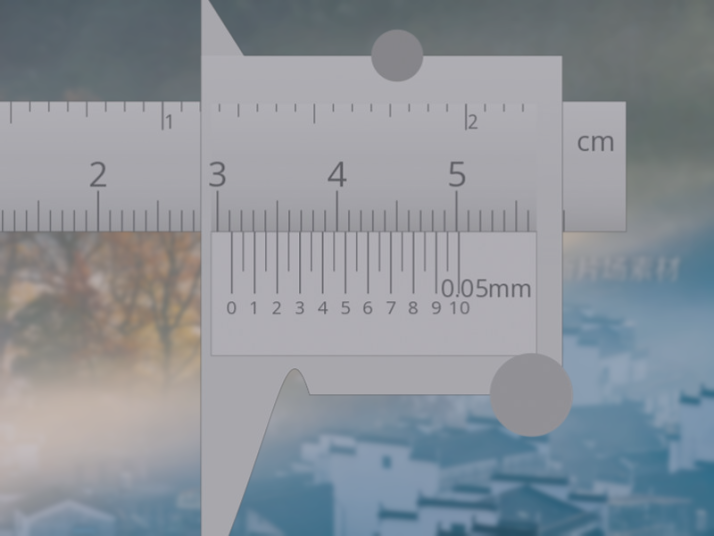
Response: 31.2
